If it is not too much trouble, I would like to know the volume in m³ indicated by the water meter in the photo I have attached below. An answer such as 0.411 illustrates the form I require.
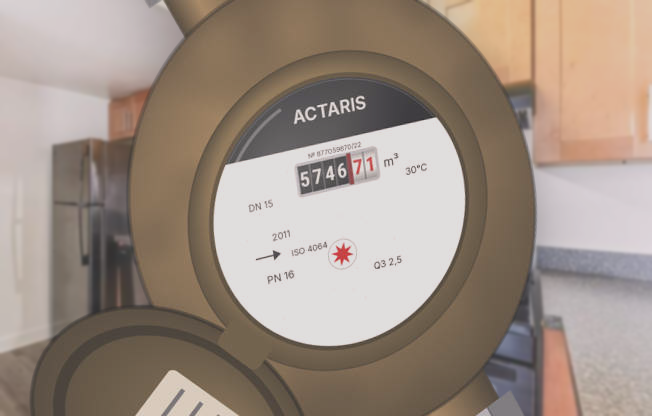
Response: 5746.71
